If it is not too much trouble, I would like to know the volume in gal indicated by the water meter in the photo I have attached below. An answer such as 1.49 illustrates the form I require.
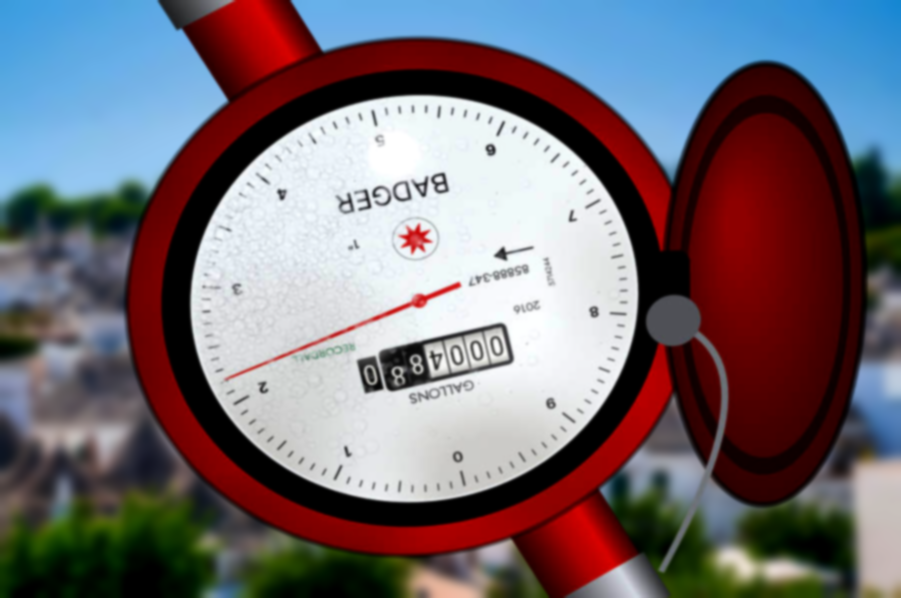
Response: 4882.2
